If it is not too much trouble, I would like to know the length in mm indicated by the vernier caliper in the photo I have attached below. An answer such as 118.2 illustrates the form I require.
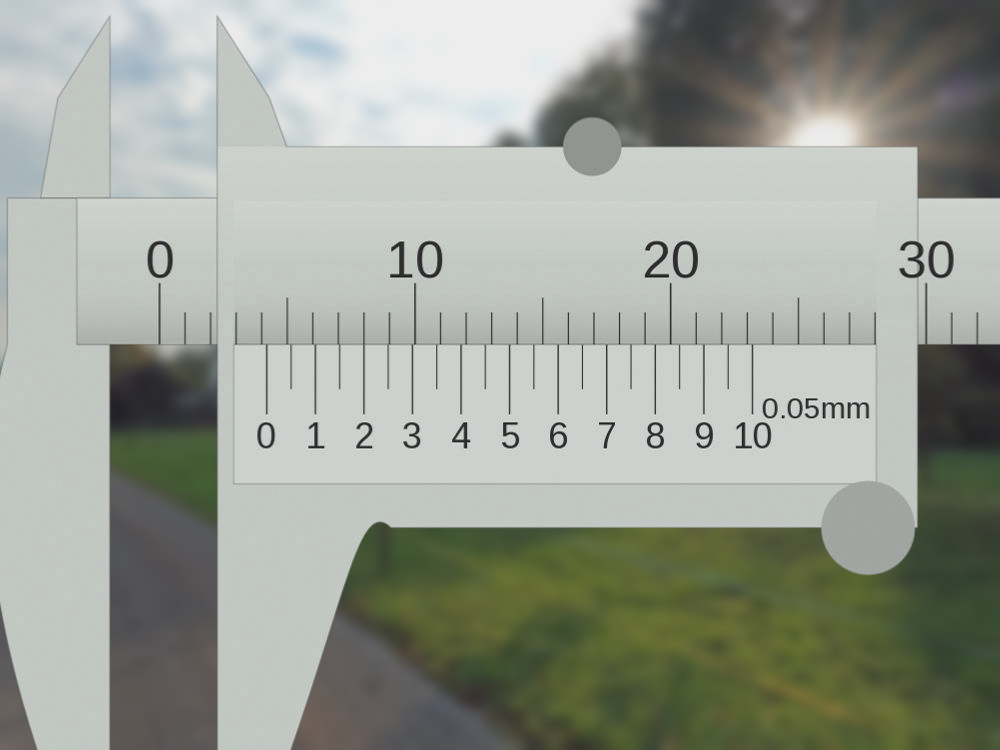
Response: 4.20
